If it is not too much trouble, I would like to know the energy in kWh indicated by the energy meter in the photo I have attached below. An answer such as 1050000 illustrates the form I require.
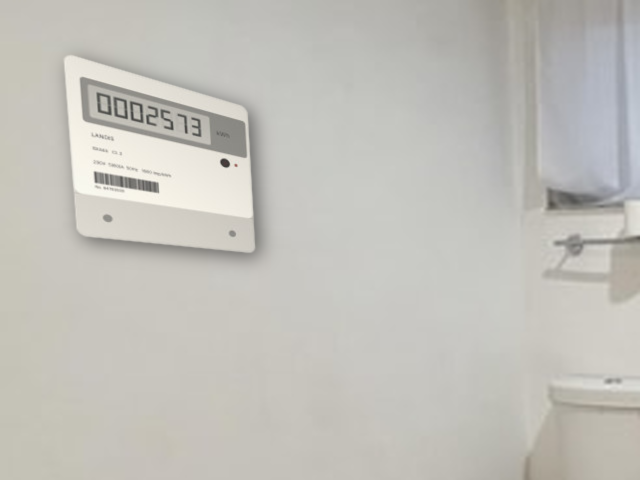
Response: 2573
